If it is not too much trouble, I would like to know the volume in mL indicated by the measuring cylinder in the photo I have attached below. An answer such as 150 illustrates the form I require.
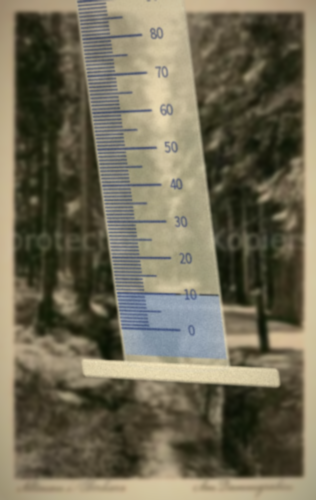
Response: 10
